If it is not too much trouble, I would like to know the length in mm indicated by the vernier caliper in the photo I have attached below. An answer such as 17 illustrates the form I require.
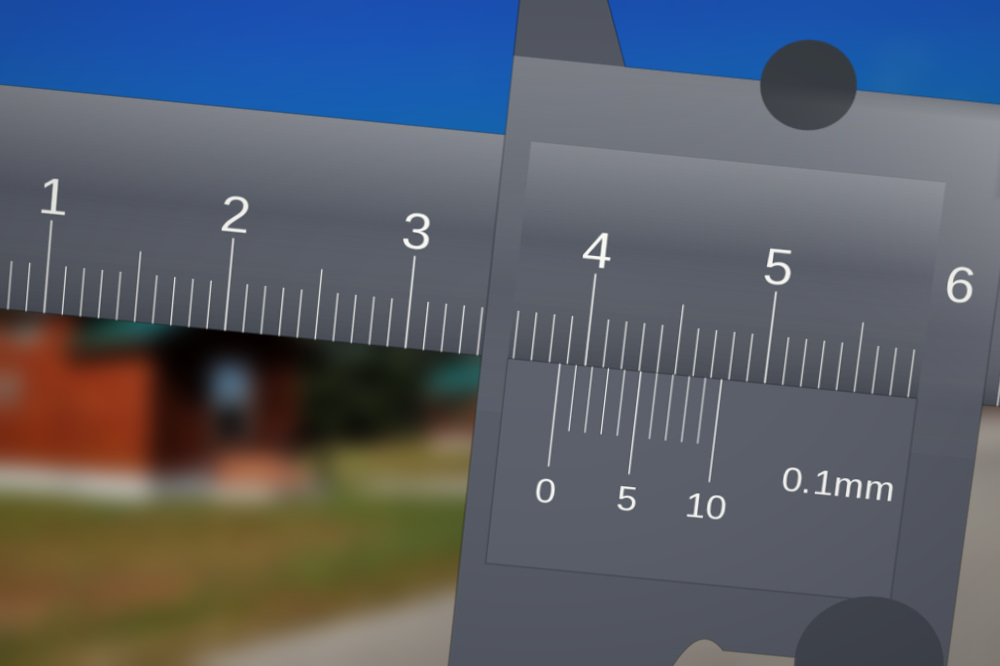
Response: 38.6
